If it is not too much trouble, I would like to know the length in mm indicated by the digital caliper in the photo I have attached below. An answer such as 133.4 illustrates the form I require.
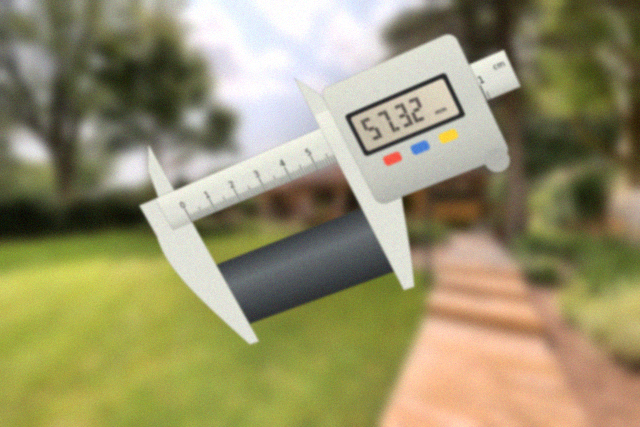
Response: 57.32
